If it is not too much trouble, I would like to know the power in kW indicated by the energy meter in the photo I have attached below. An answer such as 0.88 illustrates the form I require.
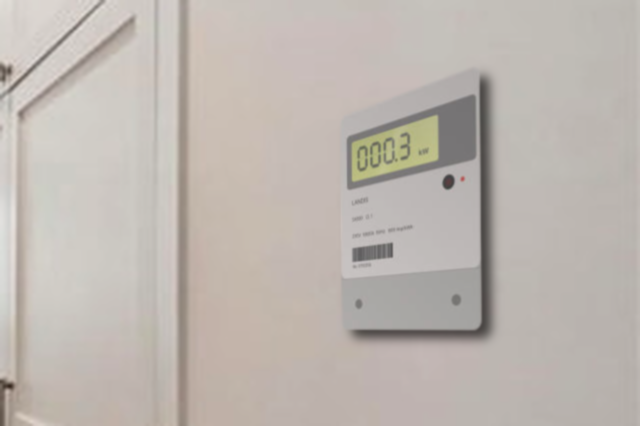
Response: 0.3
